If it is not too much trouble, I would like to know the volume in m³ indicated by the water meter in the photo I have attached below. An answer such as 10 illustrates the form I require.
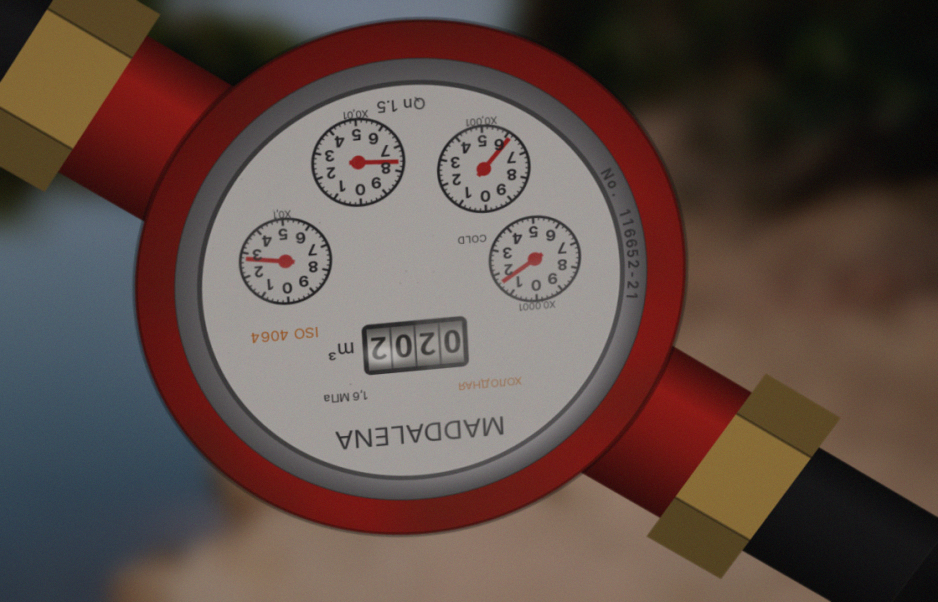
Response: 202.2761
